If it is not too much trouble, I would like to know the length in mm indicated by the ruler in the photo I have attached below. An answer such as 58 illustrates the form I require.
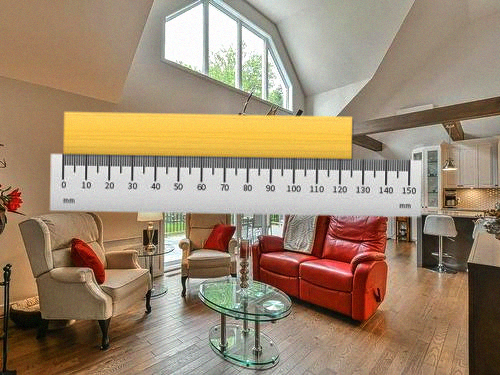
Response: 125
